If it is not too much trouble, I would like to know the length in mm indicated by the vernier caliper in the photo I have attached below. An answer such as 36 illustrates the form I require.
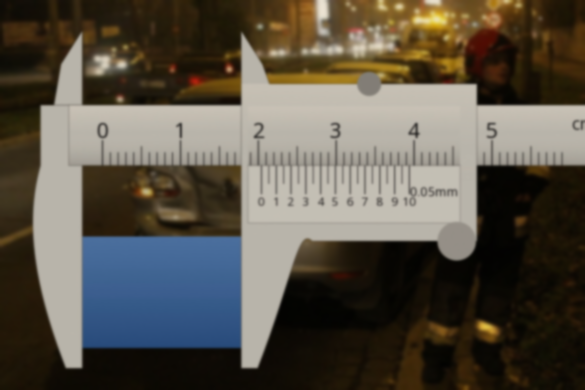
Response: 20.4
